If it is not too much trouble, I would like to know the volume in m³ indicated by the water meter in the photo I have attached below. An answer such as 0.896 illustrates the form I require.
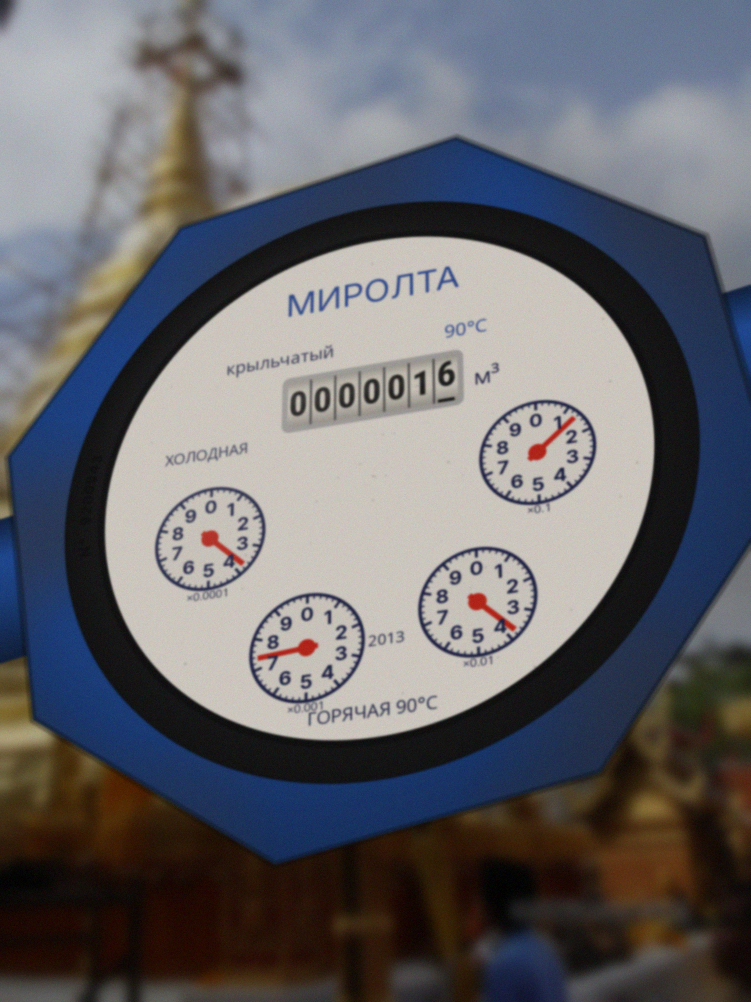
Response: 16.1373
